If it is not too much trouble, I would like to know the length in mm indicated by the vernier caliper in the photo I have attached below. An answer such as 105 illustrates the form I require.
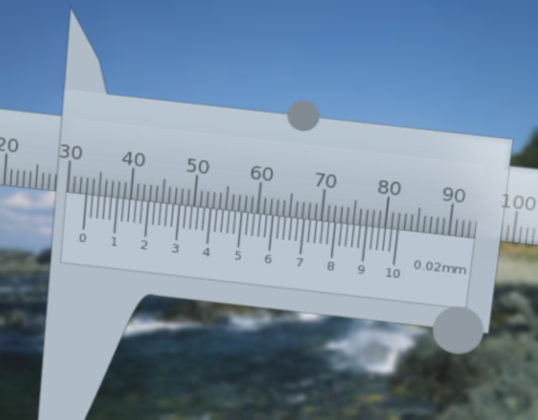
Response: 33.0
